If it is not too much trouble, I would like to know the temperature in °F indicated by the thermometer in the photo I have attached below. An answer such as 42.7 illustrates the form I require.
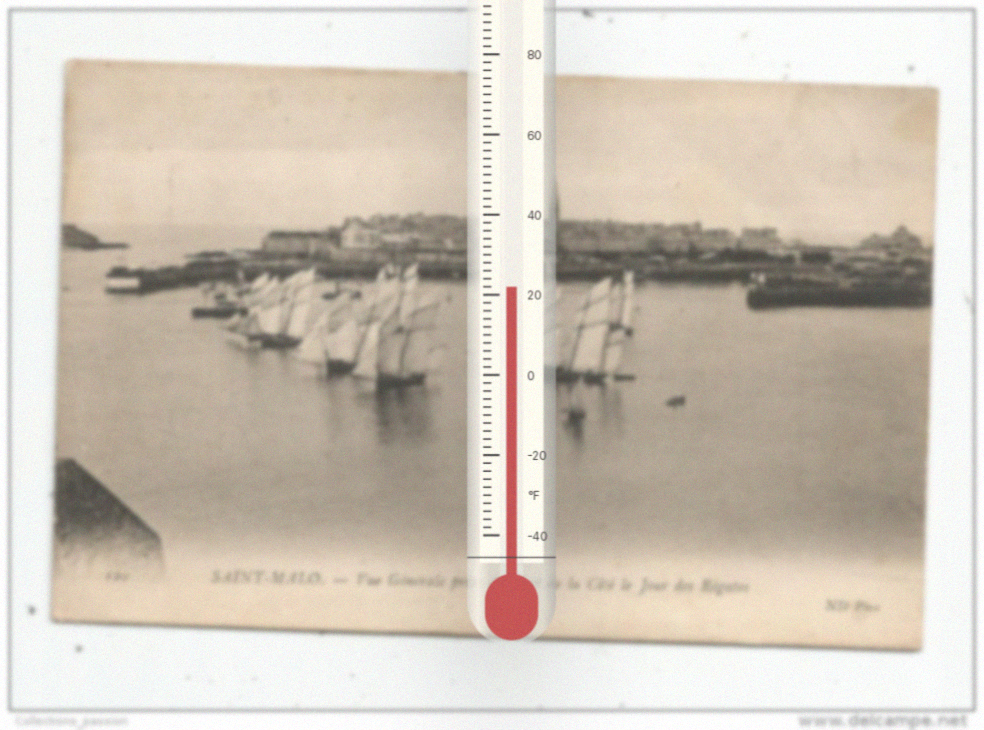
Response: 22
